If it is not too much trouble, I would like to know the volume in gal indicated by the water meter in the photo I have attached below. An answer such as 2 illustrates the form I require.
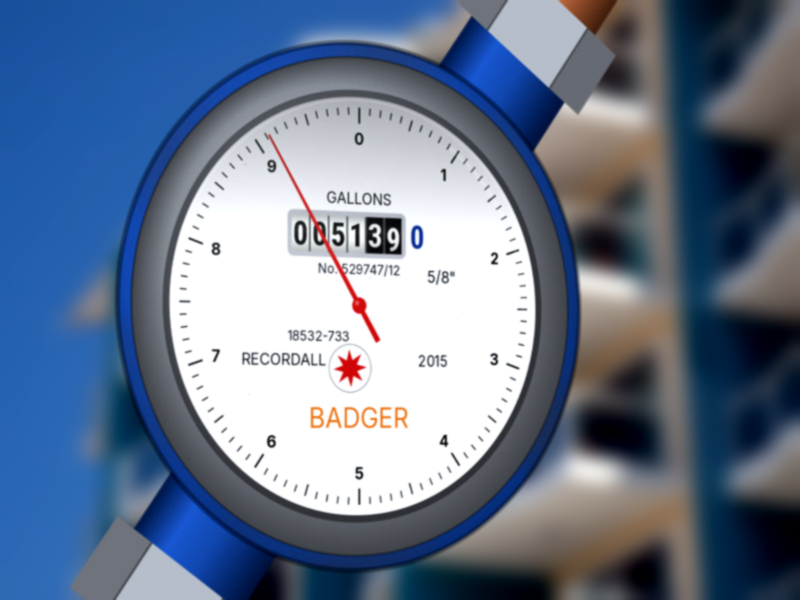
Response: 51389.1
